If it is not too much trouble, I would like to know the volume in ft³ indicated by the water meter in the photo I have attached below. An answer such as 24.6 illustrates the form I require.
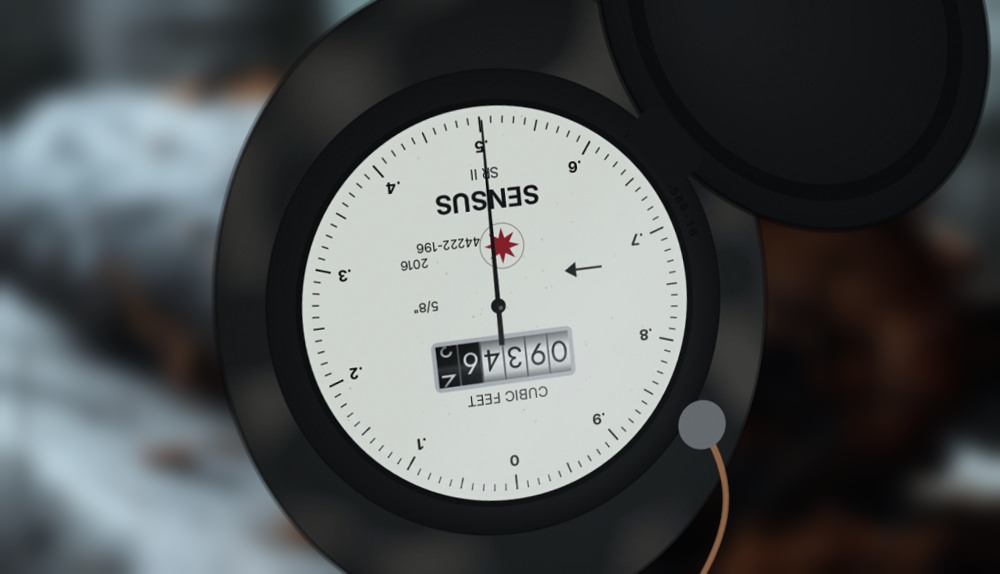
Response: 93462.50
